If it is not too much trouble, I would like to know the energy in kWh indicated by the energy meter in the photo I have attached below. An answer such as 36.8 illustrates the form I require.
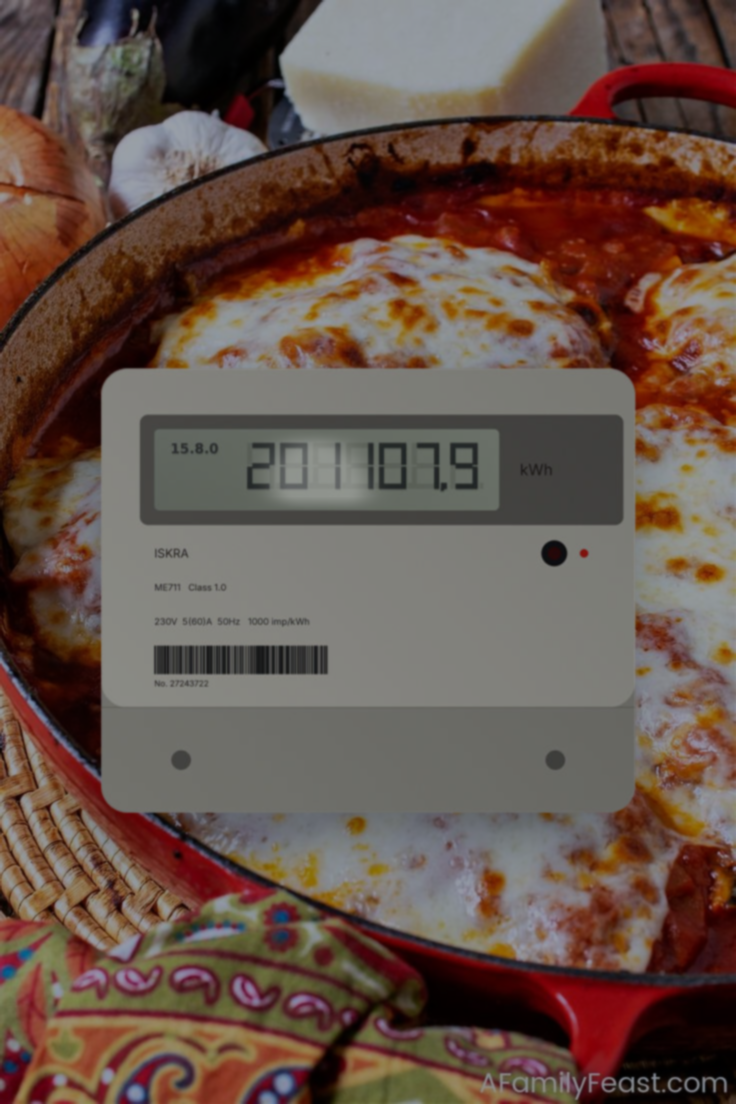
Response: 201107.9
